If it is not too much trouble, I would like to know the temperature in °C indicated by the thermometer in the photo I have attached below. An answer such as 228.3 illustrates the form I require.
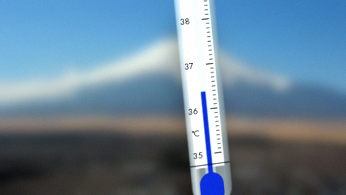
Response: 36.4
